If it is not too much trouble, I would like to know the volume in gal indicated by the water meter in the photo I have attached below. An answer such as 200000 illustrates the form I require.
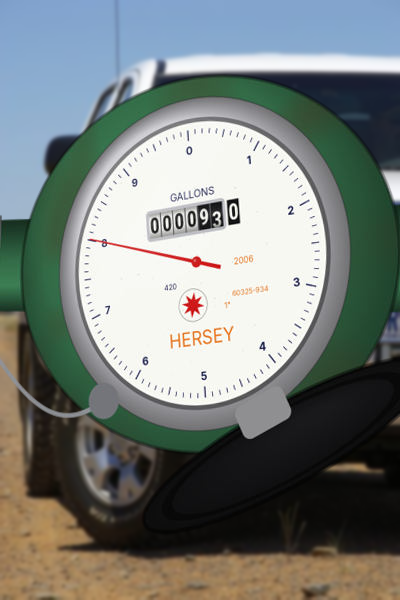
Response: 928.0
